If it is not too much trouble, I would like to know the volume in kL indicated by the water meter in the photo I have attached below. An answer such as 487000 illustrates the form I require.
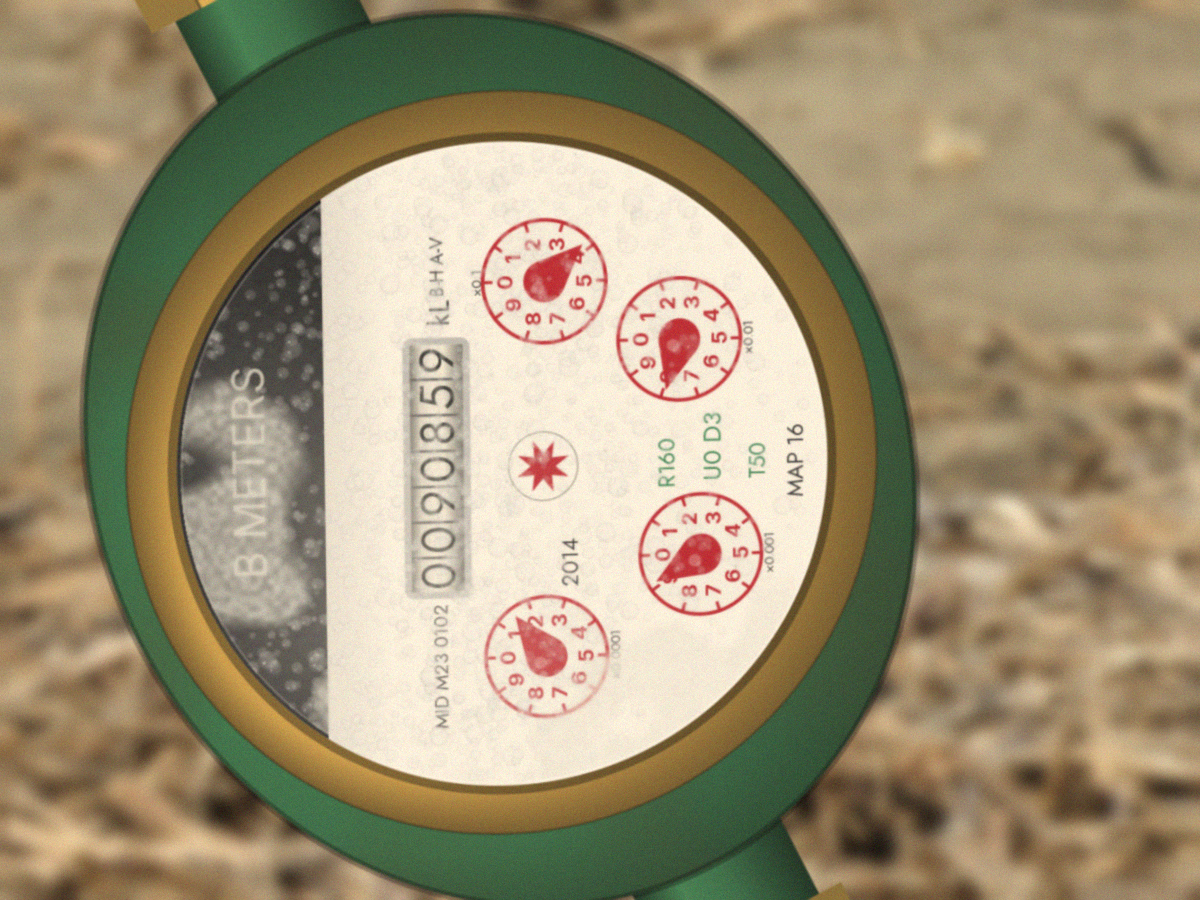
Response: 90859.3791
